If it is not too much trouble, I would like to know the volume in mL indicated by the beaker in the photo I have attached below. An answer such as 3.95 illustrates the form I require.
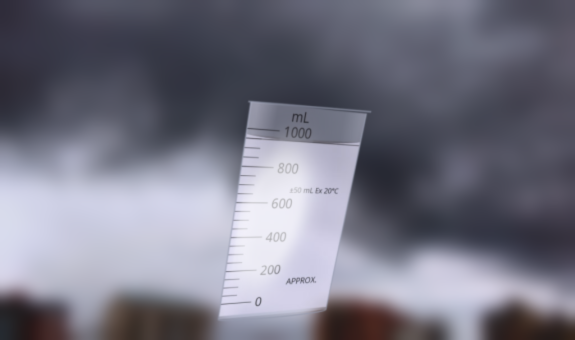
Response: 950
